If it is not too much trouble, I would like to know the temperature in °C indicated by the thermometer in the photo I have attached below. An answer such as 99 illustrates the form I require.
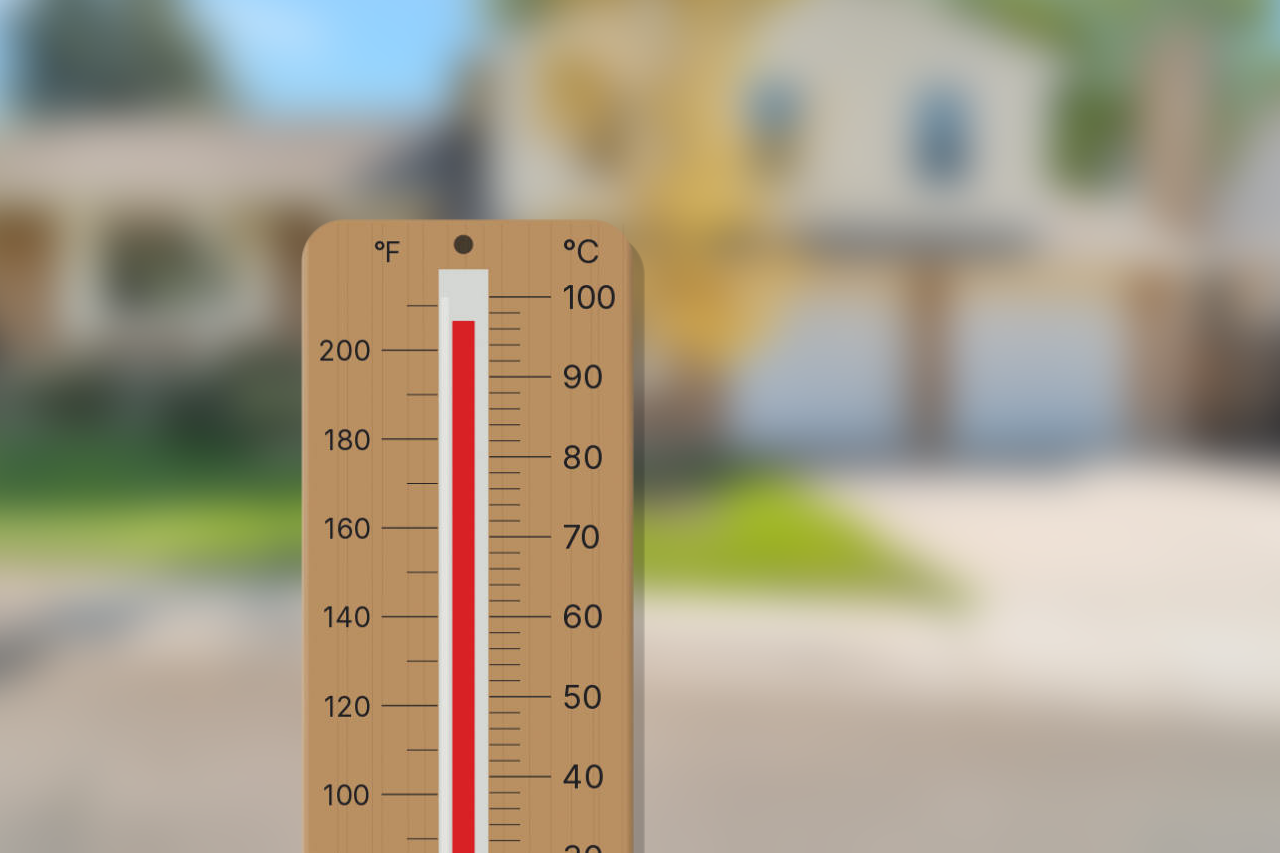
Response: 97
